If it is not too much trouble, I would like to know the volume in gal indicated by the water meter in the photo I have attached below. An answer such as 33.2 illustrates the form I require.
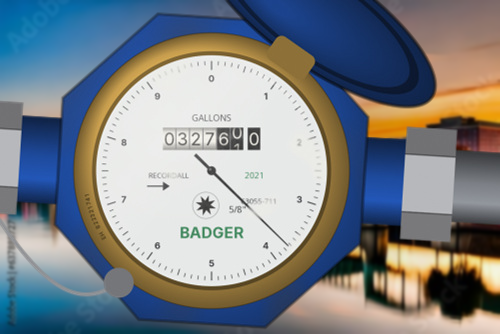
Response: 327603.7
